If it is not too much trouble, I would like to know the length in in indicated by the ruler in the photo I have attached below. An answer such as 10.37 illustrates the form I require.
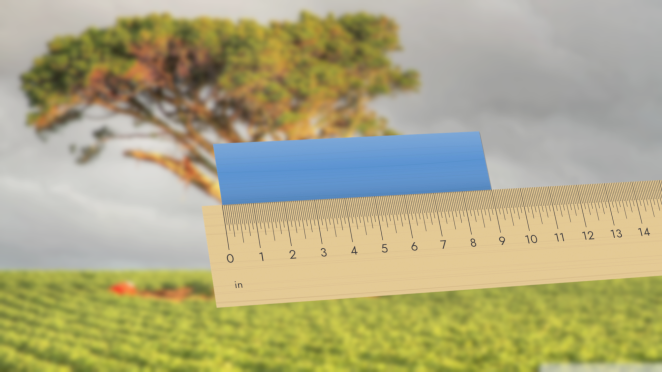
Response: 9
